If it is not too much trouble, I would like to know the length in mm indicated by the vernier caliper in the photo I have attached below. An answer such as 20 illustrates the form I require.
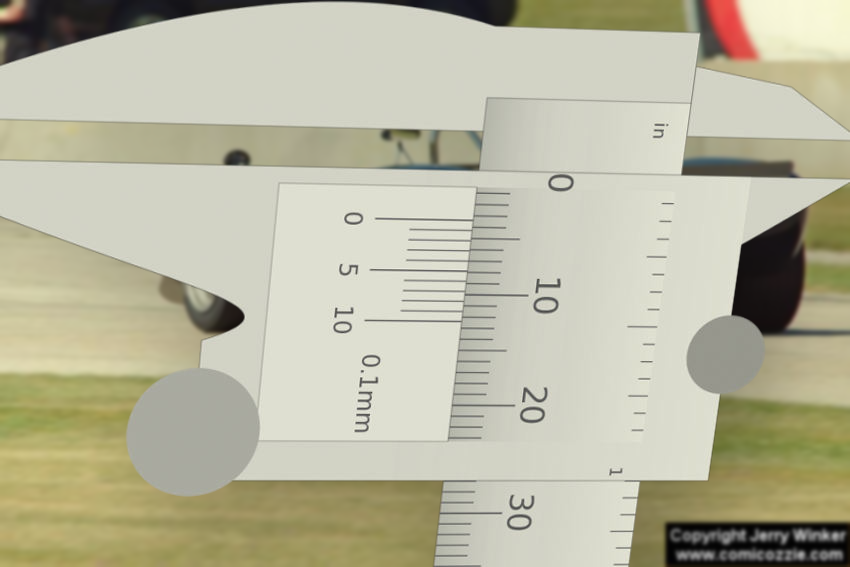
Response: 3.4
